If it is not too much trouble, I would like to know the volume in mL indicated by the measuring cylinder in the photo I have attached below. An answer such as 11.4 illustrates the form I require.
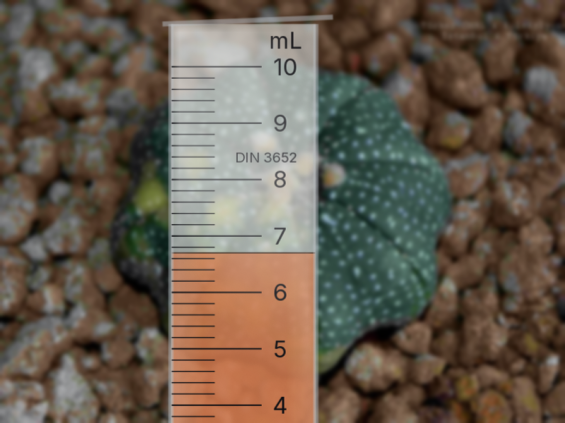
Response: 6.7
